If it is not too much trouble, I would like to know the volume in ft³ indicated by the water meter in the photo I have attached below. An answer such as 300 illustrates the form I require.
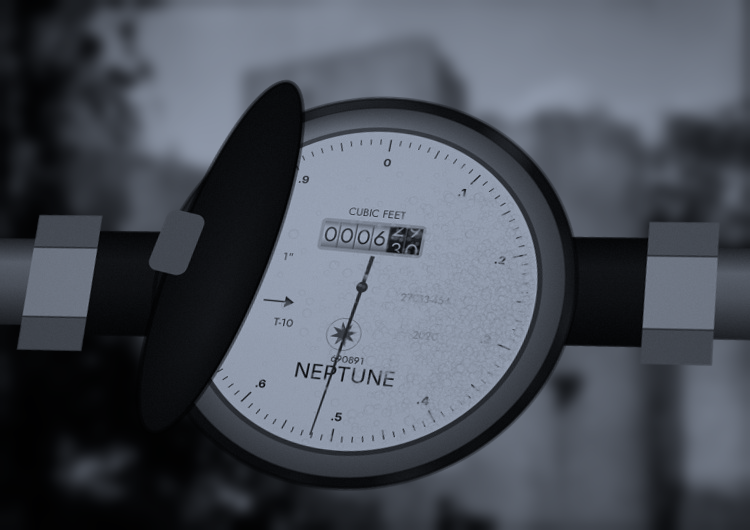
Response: 629.52
